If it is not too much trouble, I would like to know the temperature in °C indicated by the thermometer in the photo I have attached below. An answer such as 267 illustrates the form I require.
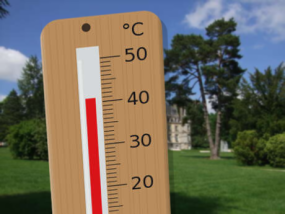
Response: 41
